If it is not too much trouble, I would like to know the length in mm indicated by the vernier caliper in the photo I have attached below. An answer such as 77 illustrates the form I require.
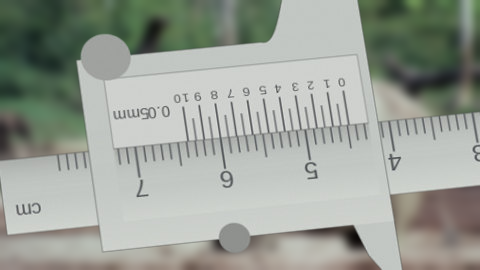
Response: 44.8
